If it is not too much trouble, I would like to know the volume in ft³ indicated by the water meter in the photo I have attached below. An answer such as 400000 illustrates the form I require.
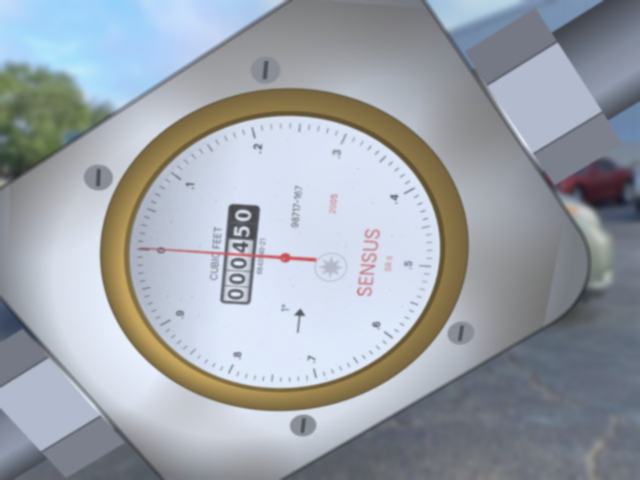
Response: 450.00
